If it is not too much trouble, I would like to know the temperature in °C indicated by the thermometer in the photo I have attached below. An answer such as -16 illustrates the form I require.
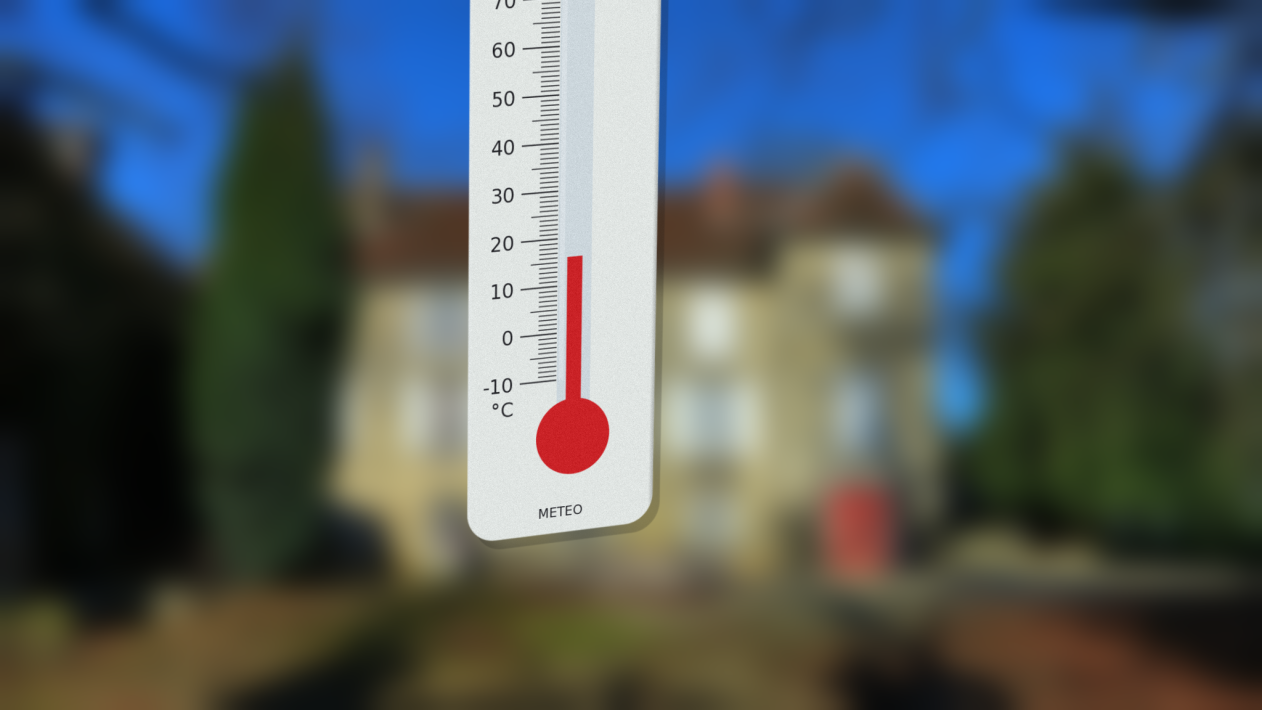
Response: 16
